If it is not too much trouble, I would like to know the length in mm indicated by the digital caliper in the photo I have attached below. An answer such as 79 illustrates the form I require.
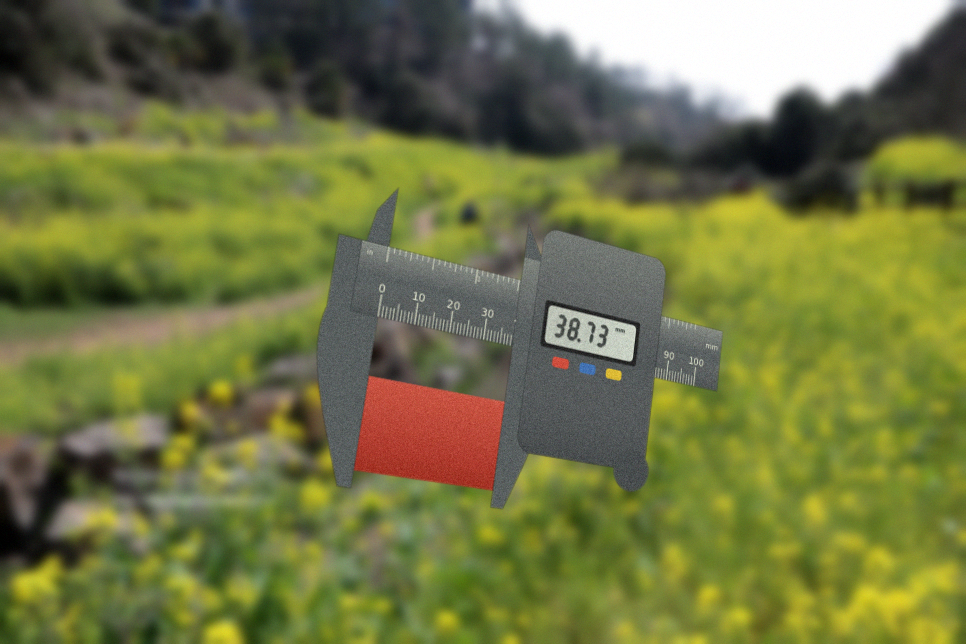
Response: 38.73
